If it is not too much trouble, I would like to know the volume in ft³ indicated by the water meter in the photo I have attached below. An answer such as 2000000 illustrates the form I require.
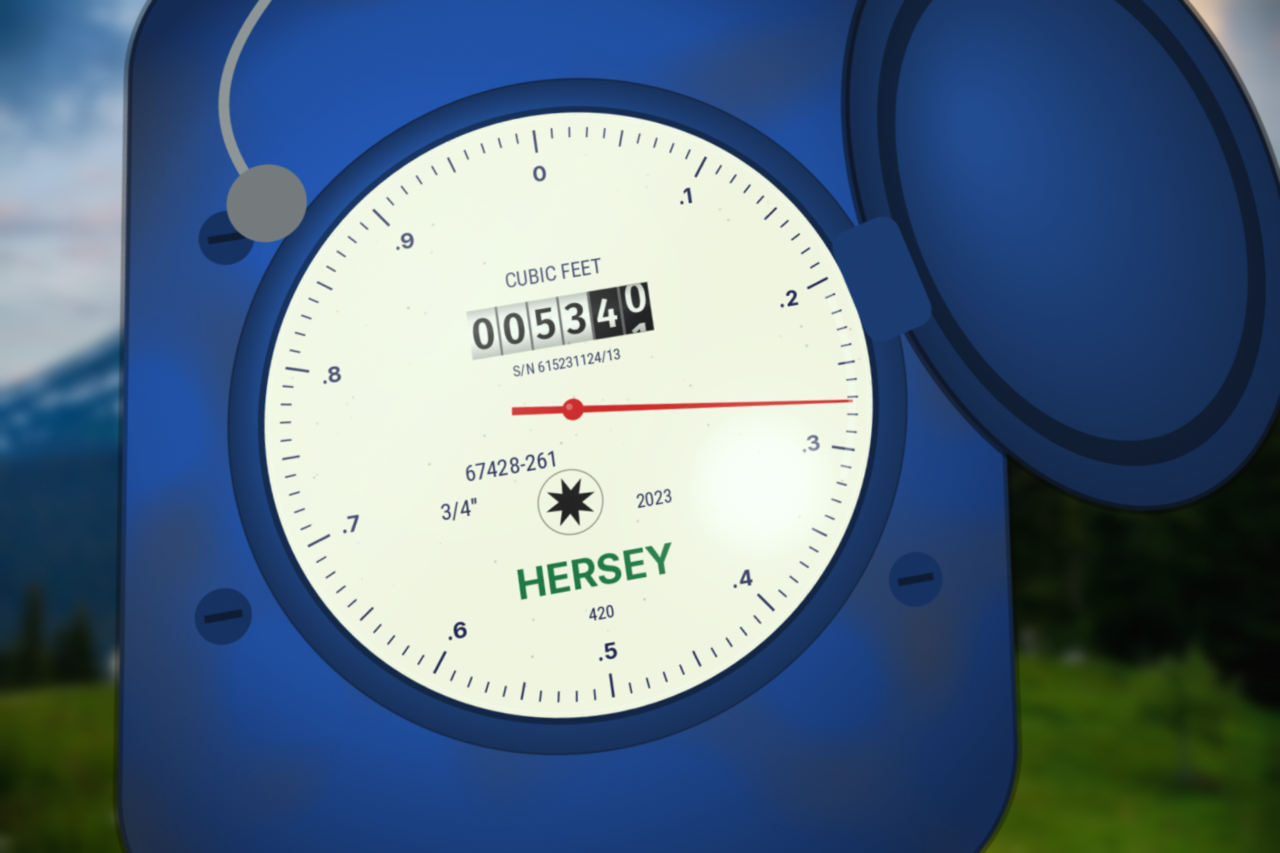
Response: 5340.27
